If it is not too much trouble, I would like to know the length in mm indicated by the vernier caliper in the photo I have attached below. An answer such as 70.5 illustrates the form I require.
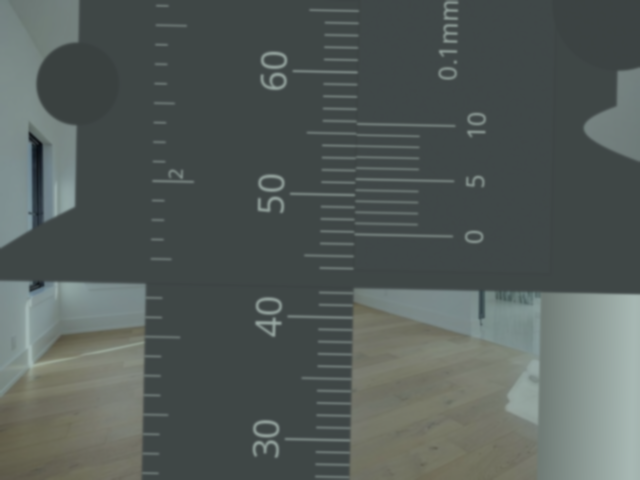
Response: 46.8
